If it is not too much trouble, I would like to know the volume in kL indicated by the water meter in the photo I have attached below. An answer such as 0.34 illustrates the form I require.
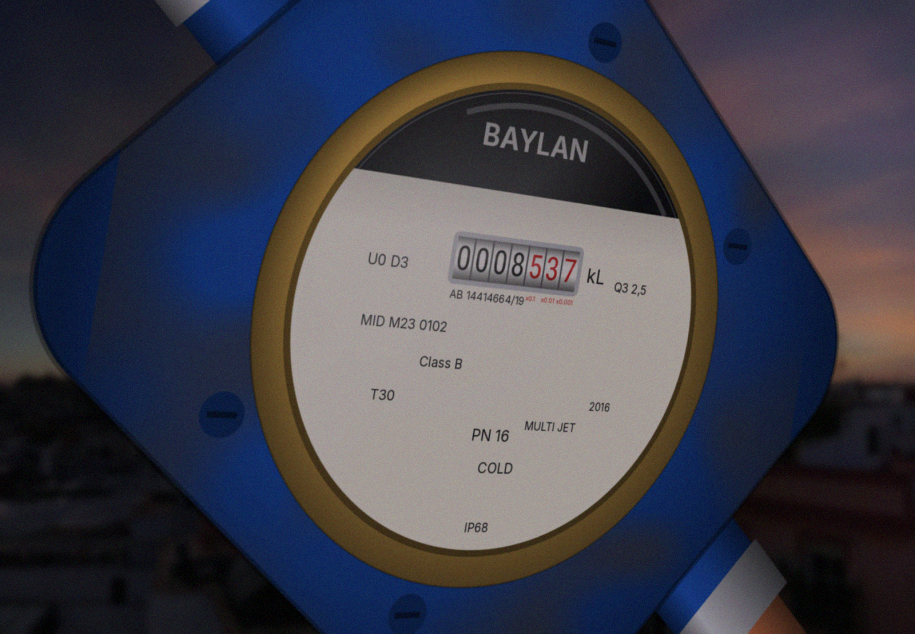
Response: 8.537
